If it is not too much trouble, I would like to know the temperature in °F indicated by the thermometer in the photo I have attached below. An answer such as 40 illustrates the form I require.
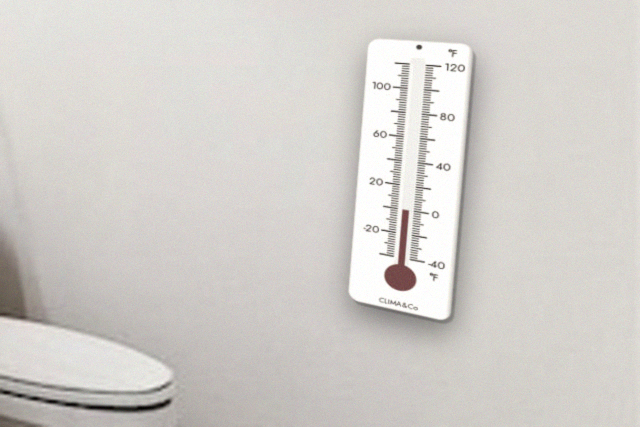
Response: 0
